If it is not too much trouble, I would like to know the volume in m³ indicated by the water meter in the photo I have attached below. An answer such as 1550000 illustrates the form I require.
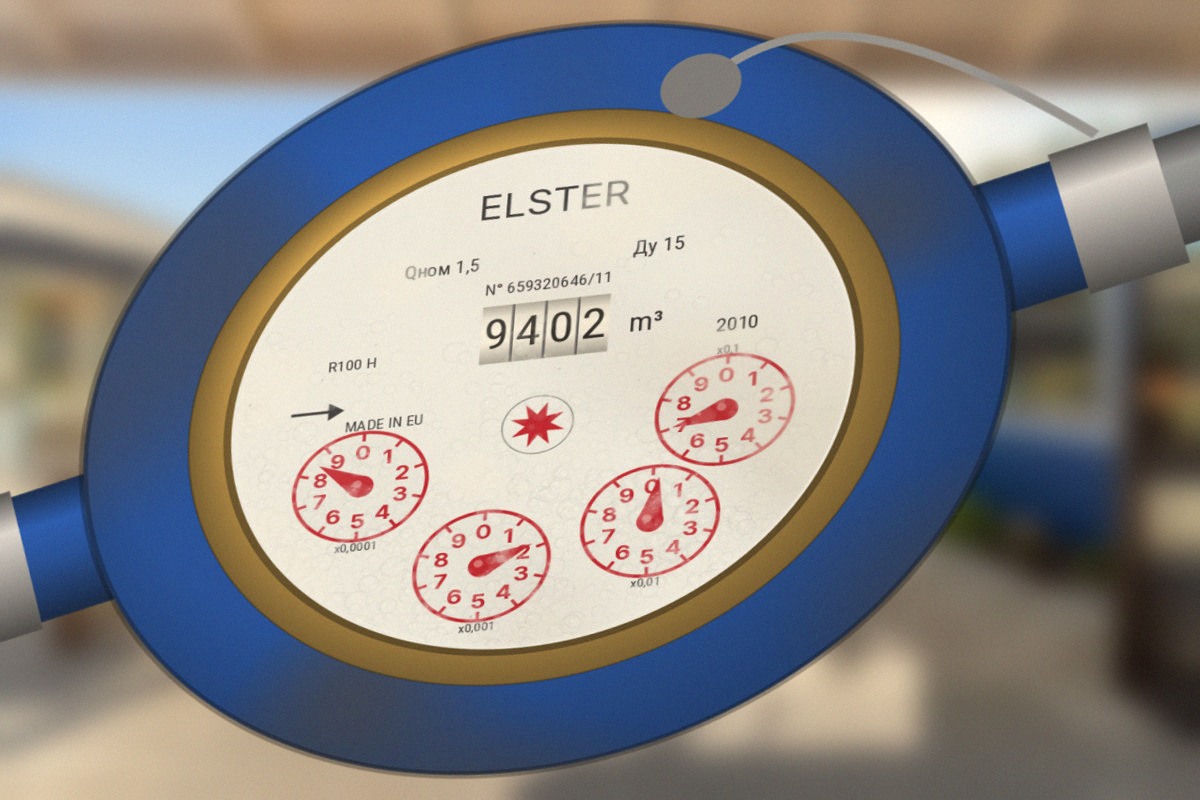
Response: 9402.7018
